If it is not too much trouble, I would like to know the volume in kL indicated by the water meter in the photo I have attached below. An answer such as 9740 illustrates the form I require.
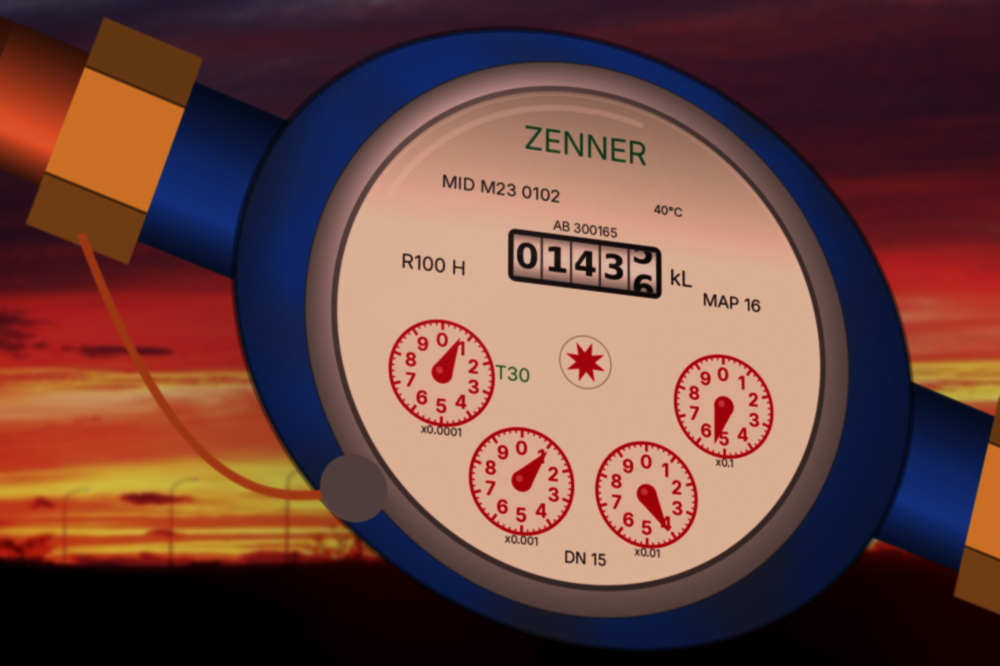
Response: 1435.5410
